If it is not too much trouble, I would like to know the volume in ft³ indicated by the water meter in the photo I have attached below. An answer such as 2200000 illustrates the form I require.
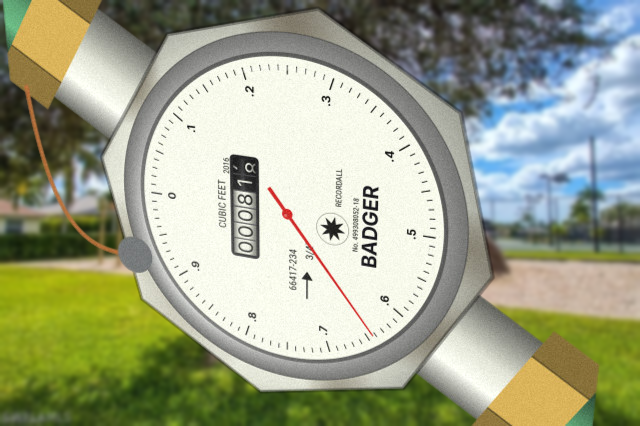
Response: 817.64
